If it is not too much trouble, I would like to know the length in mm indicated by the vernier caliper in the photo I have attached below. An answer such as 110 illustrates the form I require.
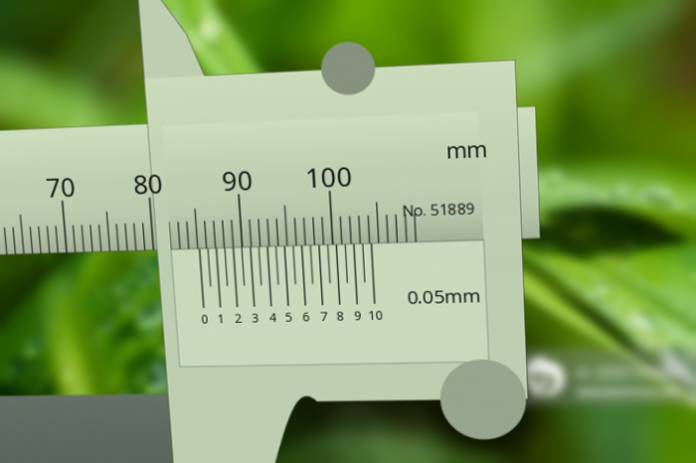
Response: 85.2
